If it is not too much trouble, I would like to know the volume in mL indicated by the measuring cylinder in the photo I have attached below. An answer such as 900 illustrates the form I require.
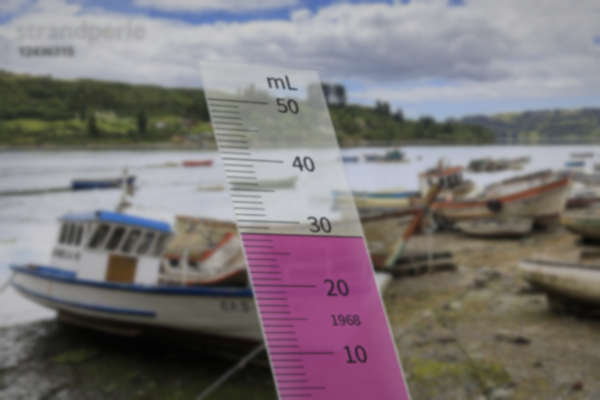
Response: 28
